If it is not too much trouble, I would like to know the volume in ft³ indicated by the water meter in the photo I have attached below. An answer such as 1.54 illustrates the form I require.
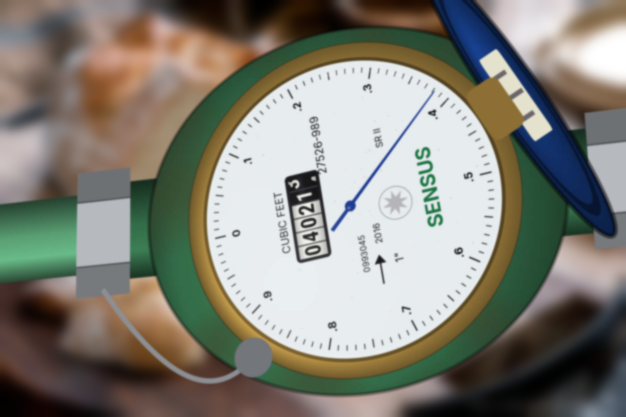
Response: 40213.38
